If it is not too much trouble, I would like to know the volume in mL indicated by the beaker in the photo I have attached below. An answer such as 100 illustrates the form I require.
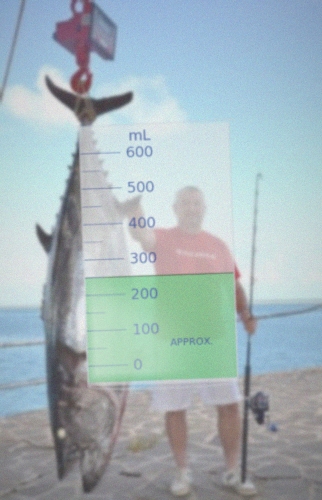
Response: 250
